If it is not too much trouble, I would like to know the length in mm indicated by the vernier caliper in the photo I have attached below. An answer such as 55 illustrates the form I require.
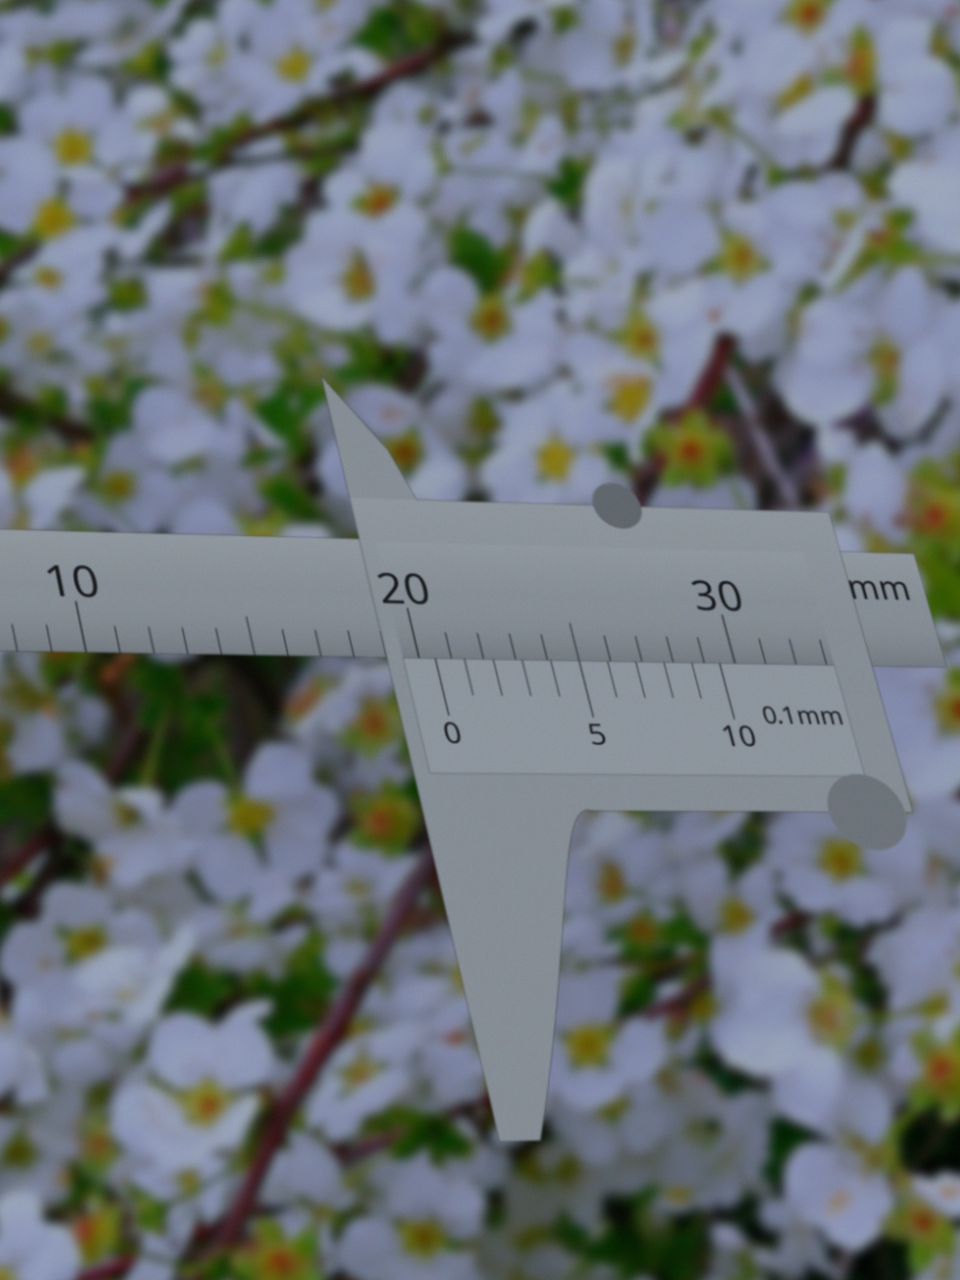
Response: 20.5
